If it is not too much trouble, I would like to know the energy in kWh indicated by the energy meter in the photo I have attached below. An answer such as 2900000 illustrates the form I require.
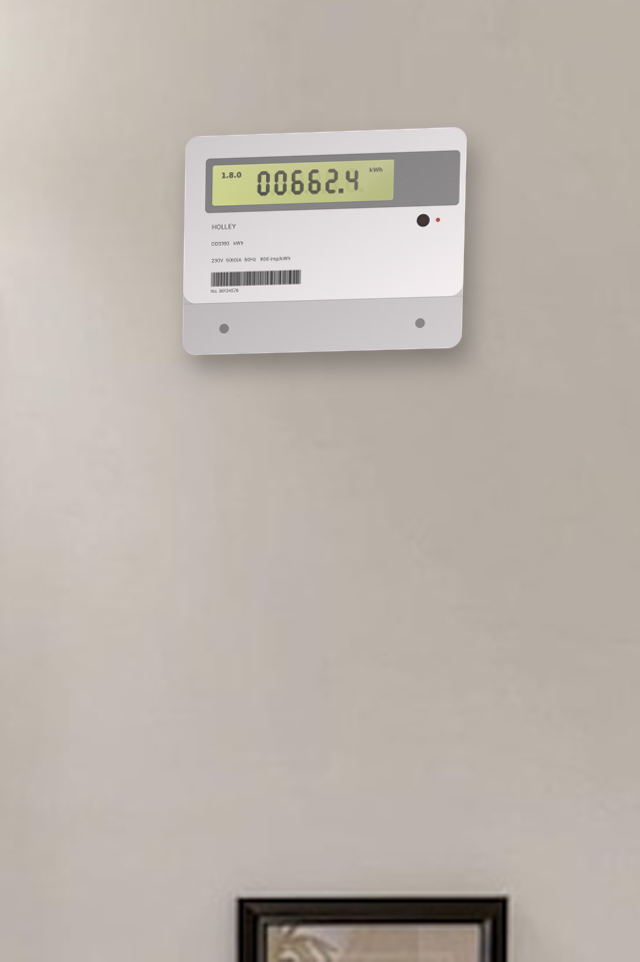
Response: 662.4
